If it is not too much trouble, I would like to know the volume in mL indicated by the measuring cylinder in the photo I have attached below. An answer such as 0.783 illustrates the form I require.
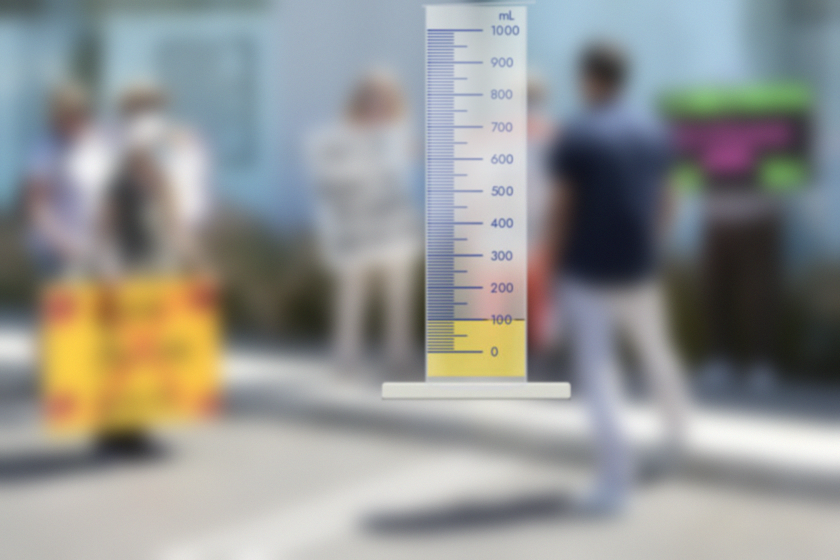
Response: 100
